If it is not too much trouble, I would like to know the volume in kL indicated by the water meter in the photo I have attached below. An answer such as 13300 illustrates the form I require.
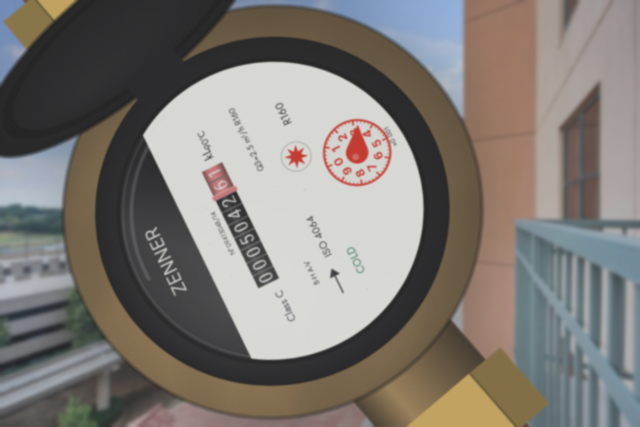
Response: 5042.613
